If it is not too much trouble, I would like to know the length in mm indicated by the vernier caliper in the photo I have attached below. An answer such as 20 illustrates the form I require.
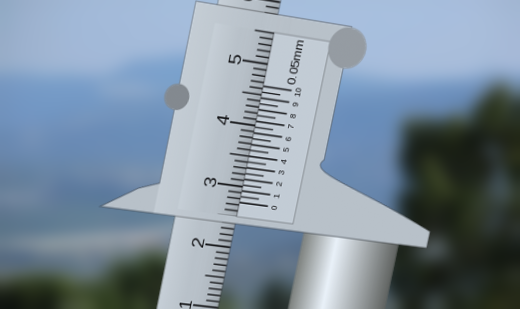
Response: 27.4
